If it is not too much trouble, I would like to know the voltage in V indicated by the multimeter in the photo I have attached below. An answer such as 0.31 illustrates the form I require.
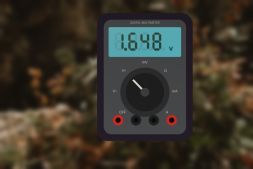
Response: 1.648
